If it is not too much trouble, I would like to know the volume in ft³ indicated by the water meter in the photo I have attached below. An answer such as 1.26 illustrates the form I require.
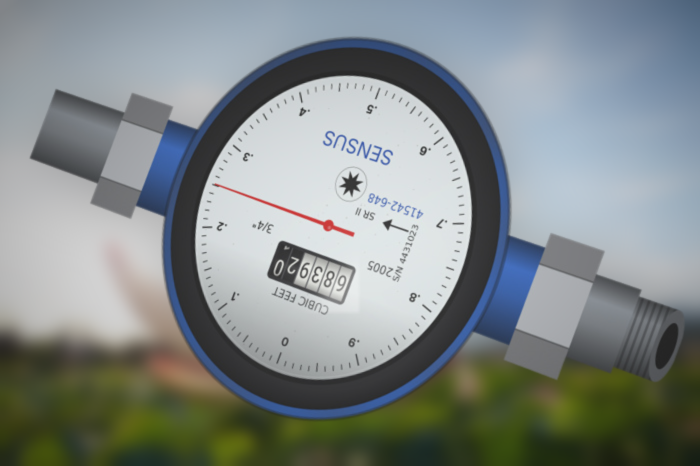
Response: 683920.25
